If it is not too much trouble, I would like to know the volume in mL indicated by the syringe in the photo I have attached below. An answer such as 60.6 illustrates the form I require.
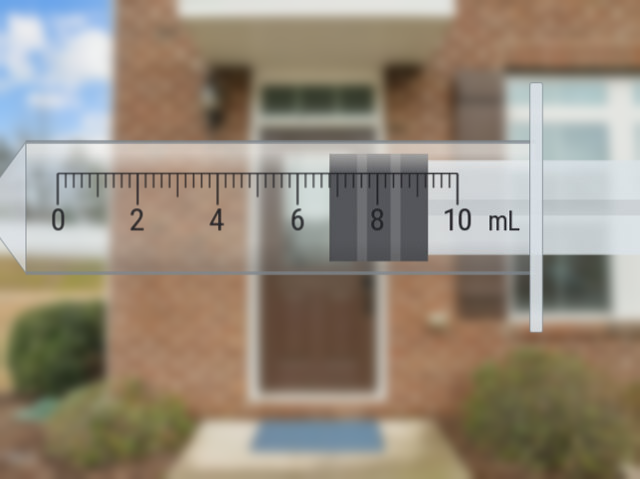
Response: 6.8
